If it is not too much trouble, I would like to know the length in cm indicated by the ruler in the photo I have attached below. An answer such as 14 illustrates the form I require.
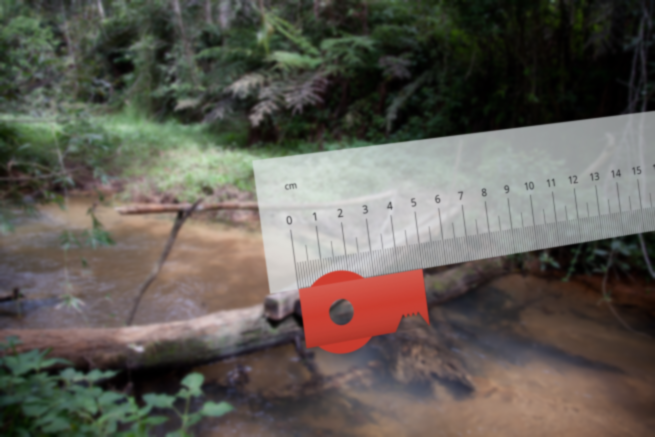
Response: 5
